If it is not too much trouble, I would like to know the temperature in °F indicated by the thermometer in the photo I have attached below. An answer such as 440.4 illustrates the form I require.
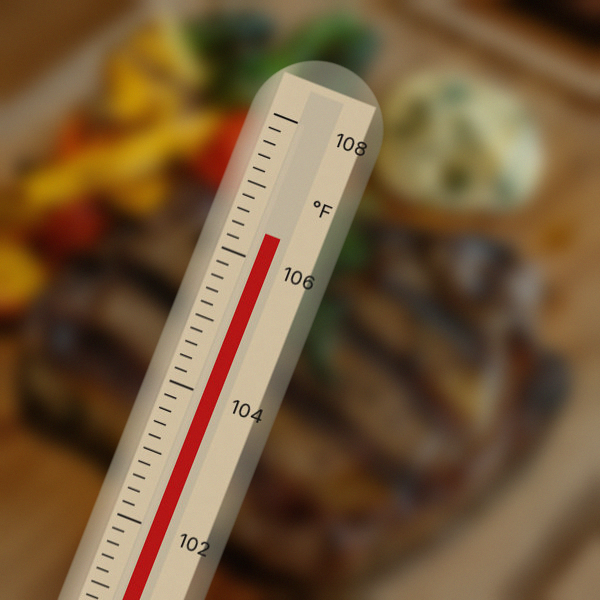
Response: 106.4
